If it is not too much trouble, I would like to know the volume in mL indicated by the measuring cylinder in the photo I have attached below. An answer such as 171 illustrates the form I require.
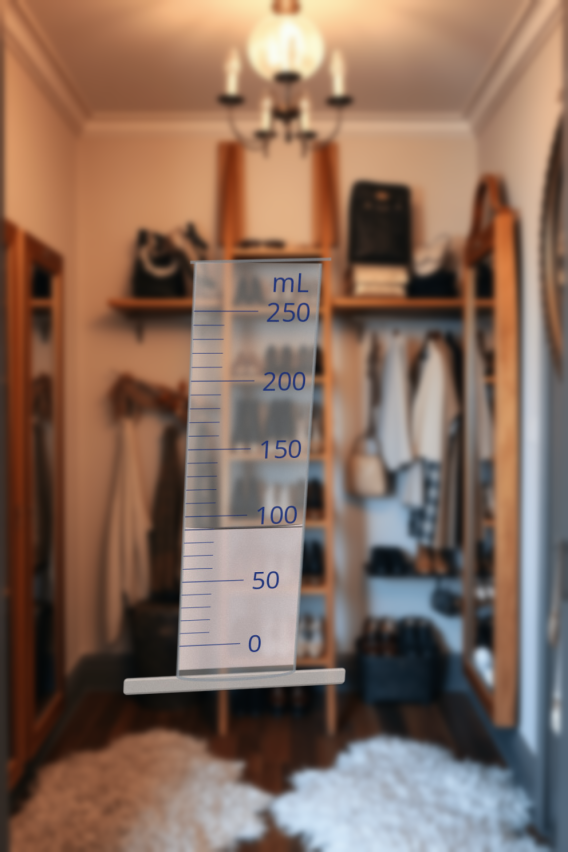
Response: 90
